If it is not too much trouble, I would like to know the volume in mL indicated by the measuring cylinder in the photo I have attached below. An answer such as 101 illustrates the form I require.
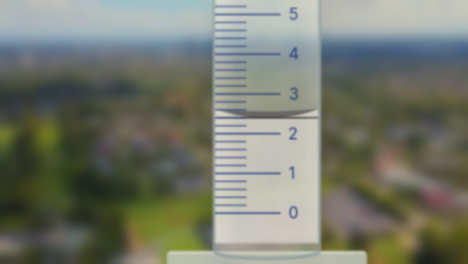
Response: 2.4
